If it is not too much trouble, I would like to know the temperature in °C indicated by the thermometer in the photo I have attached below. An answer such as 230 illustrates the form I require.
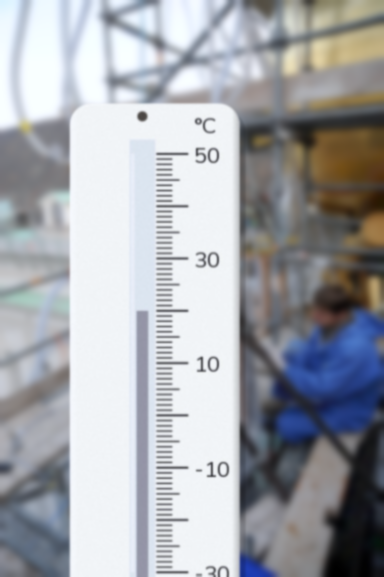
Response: 20
